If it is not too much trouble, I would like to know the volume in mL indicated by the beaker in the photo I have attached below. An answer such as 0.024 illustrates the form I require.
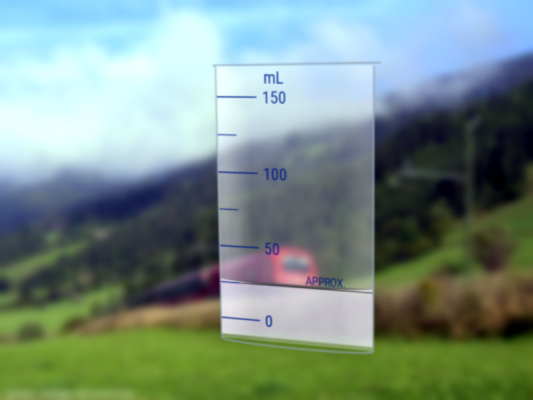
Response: 25
